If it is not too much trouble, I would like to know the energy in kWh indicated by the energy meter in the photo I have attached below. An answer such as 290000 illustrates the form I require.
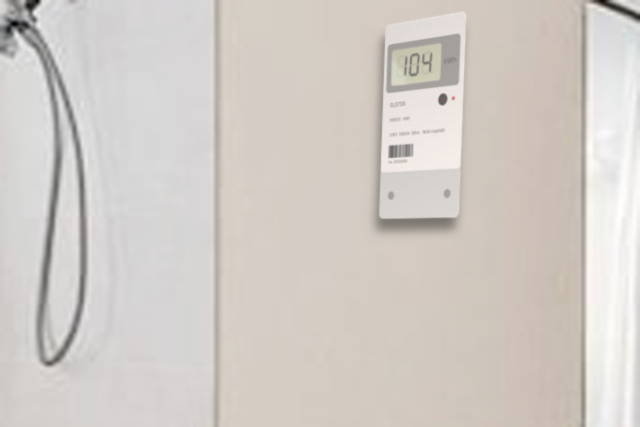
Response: 104
